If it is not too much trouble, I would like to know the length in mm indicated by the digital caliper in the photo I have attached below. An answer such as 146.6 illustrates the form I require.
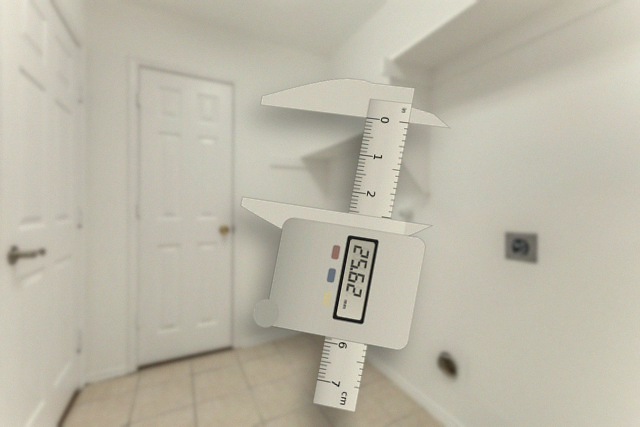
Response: 25.62
